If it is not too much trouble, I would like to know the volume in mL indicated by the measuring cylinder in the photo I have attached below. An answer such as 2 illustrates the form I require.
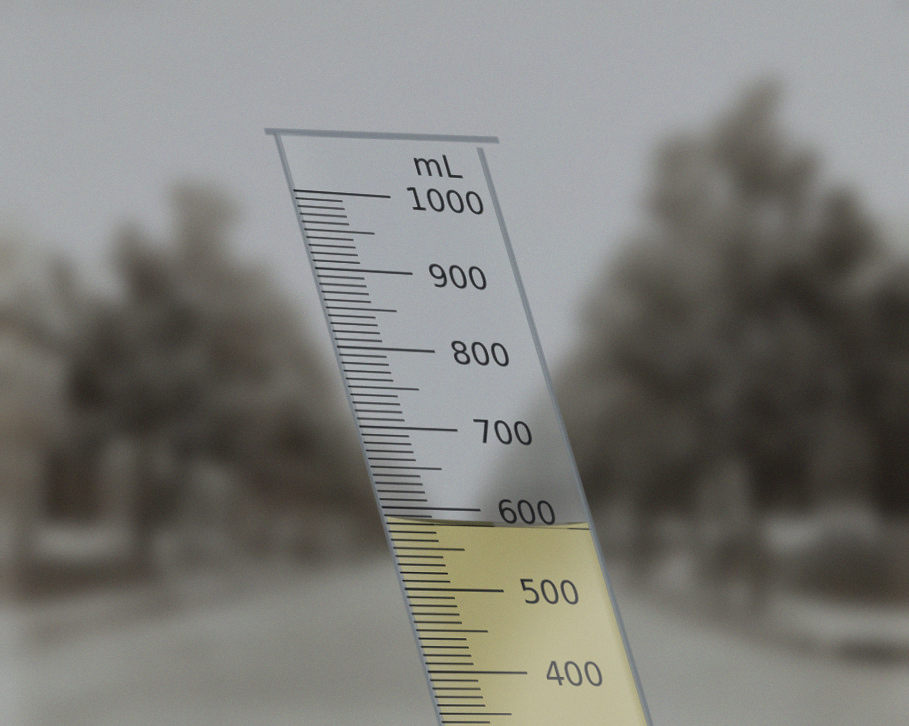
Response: 580
